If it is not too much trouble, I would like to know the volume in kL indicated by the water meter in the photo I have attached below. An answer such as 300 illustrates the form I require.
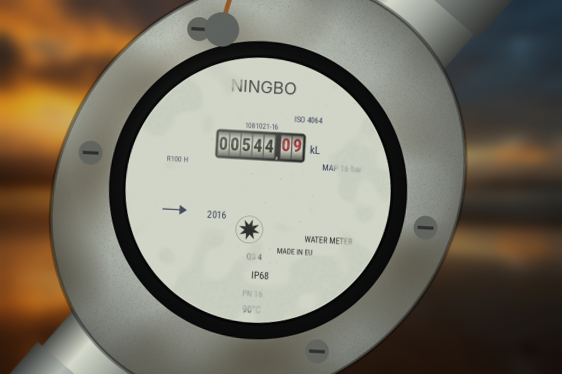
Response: 544.09
